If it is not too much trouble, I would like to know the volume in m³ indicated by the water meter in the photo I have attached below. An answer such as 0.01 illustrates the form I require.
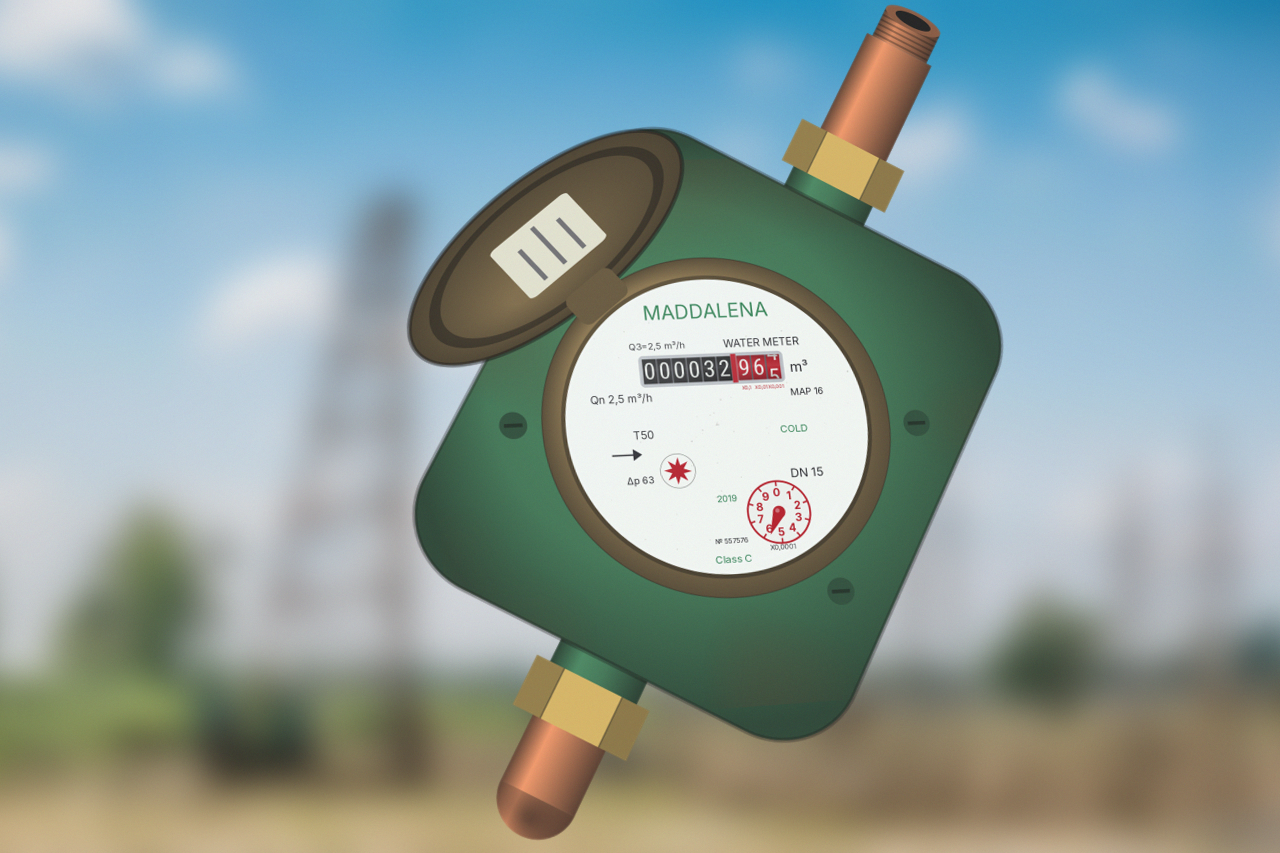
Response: 32.9645
